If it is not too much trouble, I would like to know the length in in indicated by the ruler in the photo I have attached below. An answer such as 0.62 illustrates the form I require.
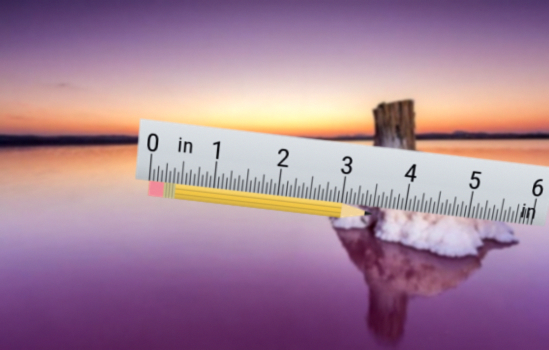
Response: 3.5
